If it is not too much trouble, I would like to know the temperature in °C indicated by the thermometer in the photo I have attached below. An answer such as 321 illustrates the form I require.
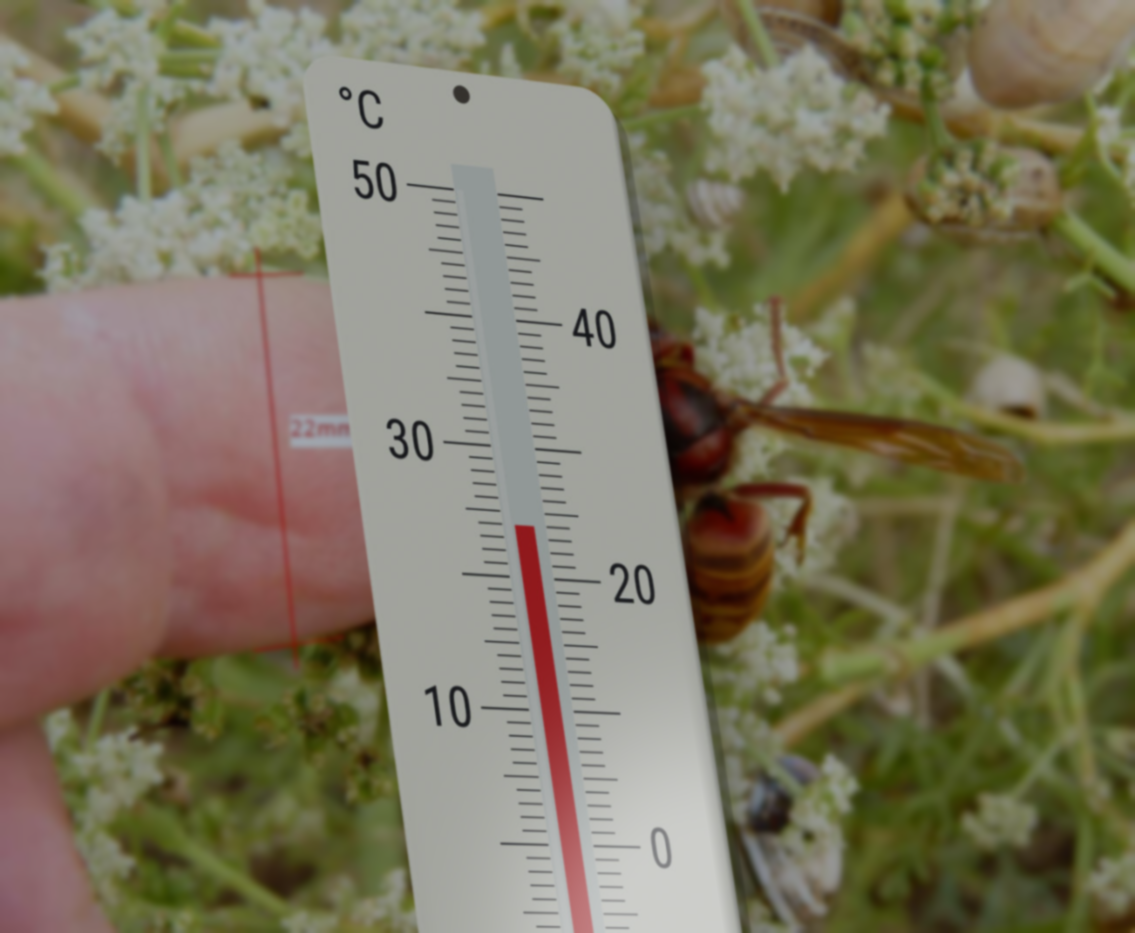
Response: 24
